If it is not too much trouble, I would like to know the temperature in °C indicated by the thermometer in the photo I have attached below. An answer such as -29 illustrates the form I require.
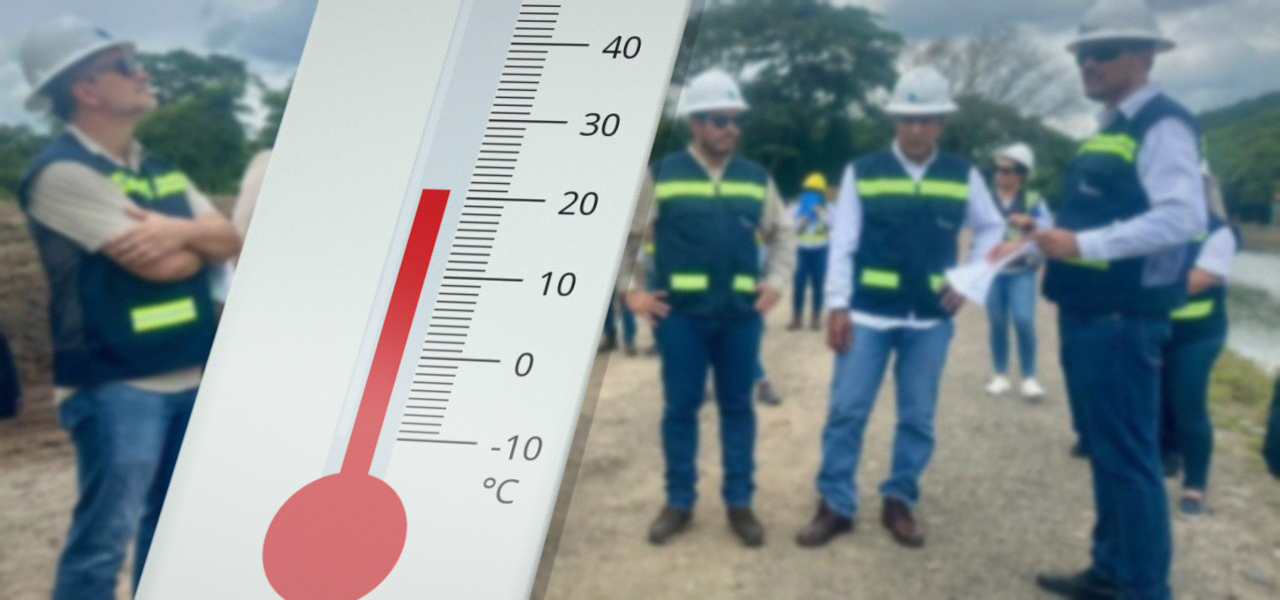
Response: 21
